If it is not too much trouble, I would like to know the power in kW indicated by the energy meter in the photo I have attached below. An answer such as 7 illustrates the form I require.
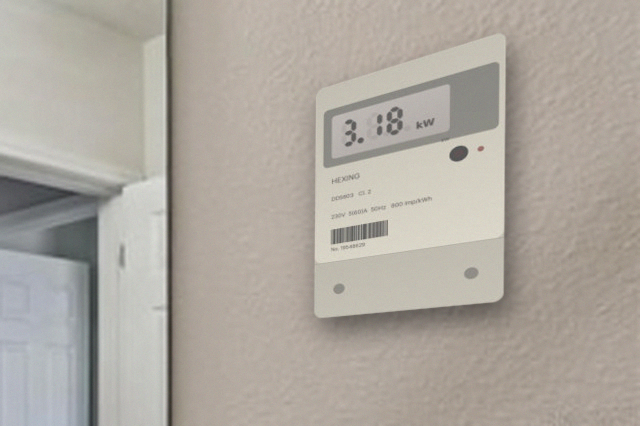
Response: 3.18
